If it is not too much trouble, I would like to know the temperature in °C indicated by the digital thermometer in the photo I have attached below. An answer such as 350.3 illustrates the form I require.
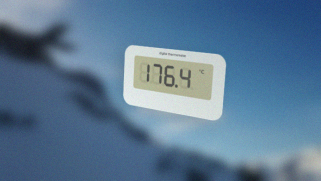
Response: 176.4
